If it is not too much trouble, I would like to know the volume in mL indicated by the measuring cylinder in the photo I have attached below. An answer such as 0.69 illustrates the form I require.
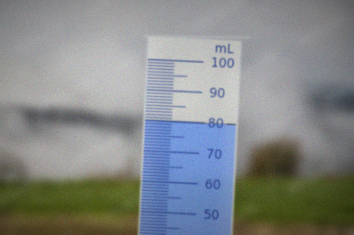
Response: 80
